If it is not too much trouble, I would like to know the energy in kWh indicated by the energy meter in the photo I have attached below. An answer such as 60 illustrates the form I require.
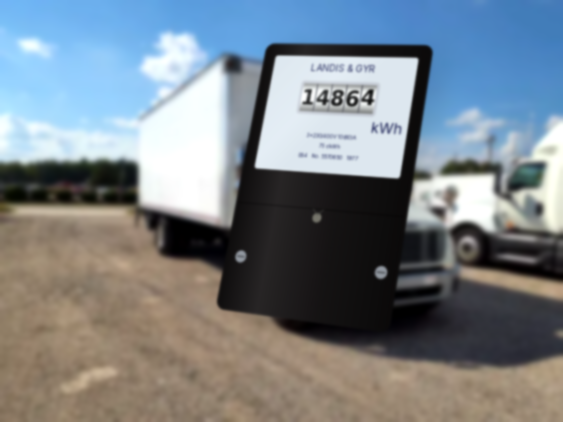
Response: 14864
